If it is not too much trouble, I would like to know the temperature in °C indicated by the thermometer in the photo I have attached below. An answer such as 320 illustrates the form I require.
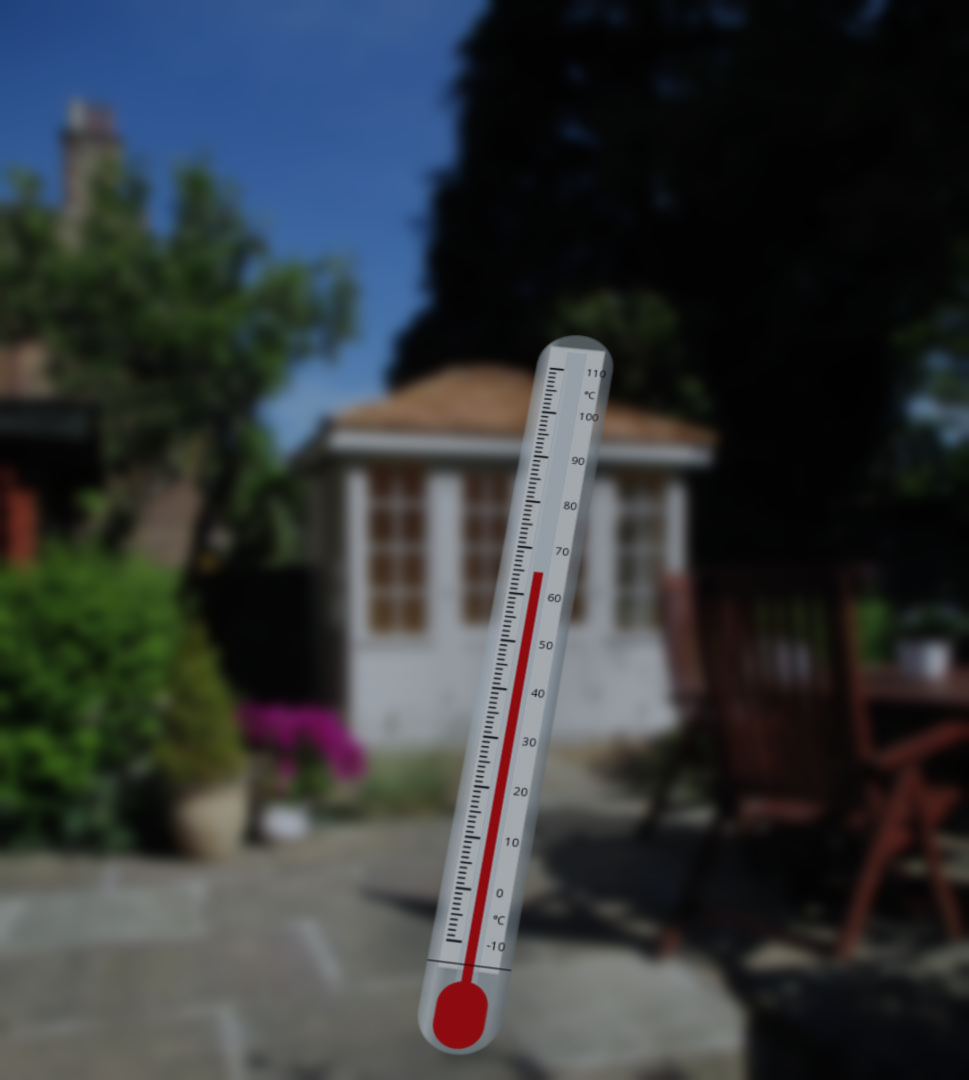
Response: 65
